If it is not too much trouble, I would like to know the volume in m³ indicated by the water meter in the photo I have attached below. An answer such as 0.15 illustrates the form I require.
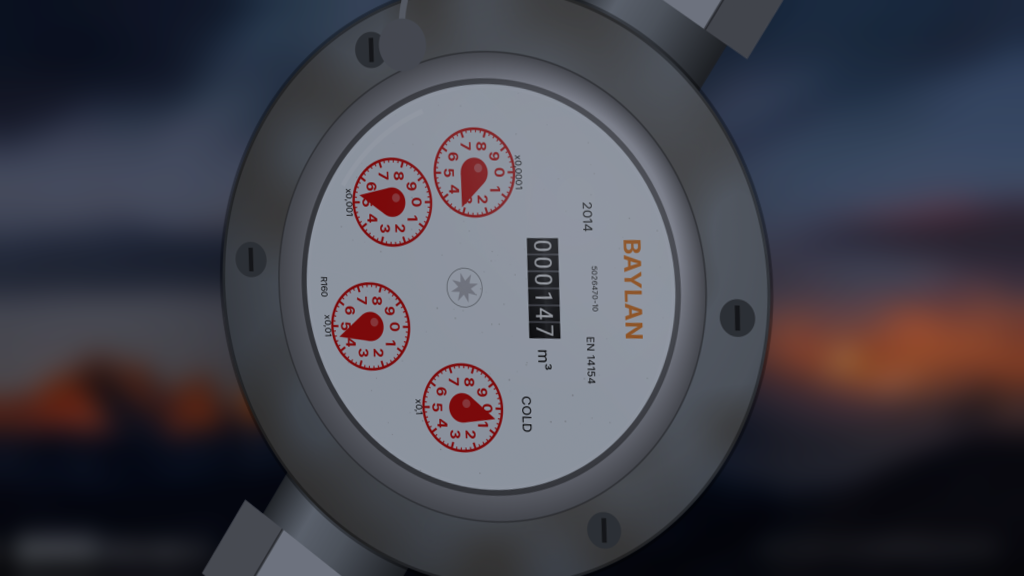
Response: 147.0453
